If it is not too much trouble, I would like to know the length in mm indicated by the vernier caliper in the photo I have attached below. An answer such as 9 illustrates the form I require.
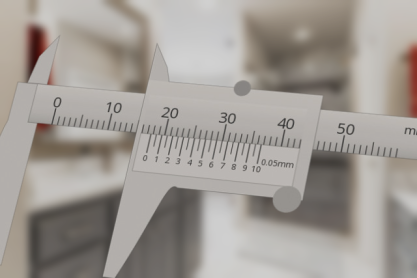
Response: 17.6
